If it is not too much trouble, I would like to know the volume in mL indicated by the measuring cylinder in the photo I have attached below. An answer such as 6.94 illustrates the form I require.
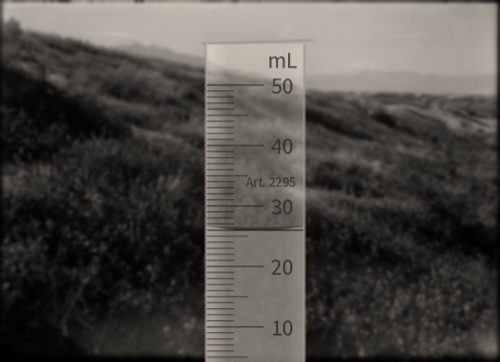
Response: 26
